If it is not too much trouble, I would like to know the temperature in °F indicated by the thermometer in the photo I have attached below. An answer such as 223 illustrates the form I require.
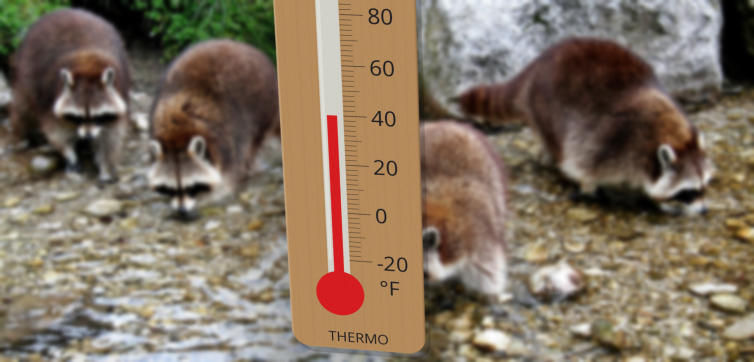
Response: 40
